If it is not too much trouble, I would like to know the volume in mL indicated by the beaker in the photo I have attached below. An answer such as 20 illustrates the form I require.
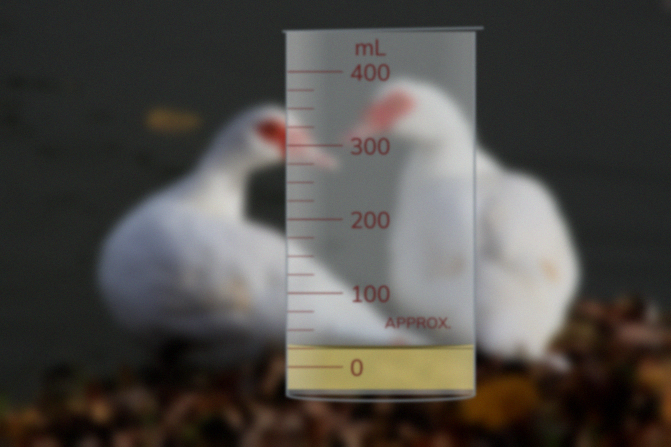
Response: 25
